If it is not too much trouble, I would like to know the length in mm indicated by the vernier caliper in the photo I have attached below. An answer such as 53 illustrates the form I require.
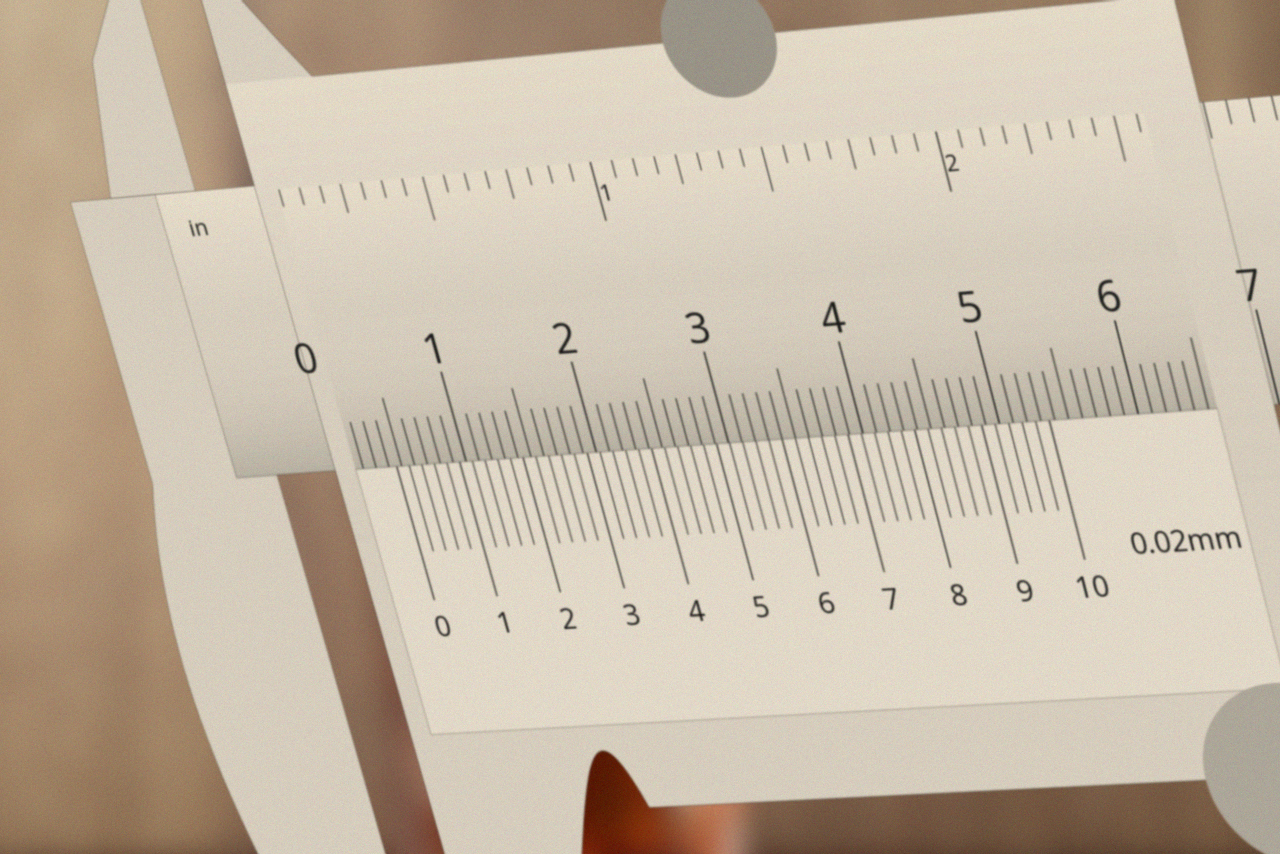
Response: 4.6
